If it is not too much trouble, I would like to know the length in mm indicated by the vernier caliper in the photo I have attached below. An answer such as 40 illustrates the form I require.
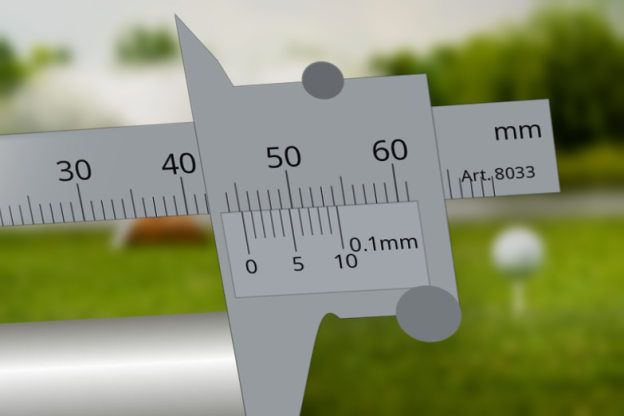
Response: 45.2
